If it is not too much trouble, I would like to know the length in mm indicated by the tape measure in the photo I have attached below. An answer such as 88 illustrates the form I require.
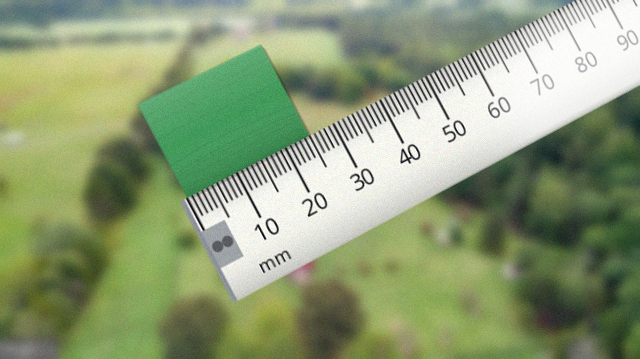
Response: 25
